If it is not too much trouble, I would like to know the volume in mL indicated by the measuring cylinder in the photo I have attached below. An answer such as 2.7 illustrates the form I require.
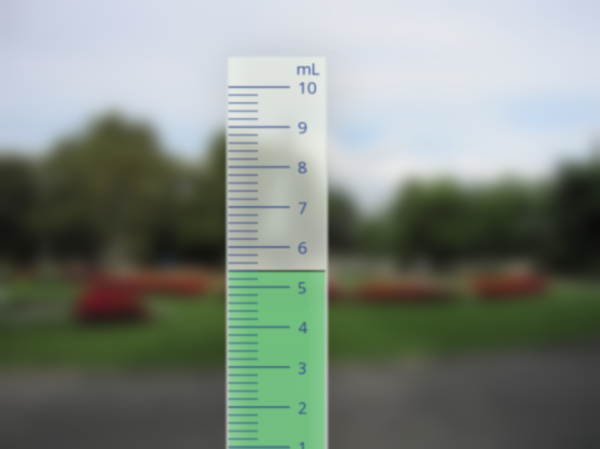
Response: 5.4
